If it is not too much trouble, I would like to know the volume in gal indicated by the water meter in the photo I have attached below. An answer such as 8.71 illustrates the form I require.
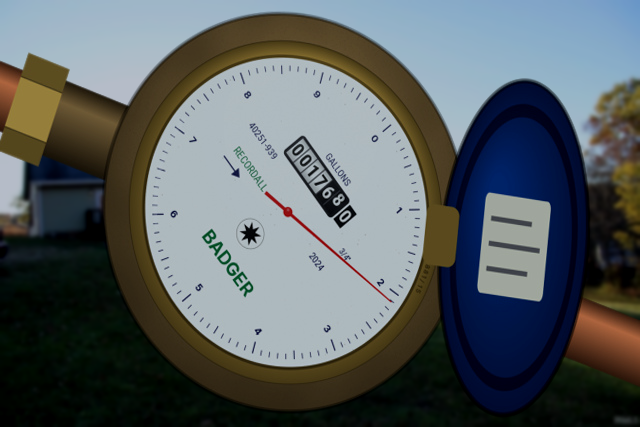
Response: 17682.1
